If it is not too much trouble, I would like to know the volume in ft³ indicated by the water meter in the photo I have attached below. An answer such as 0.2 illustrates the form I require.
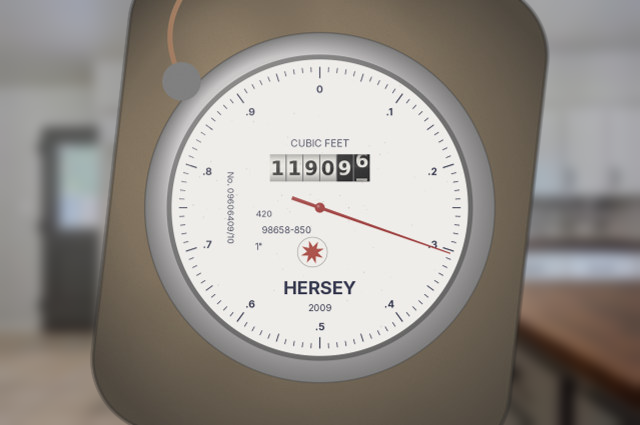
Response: 119096.30
